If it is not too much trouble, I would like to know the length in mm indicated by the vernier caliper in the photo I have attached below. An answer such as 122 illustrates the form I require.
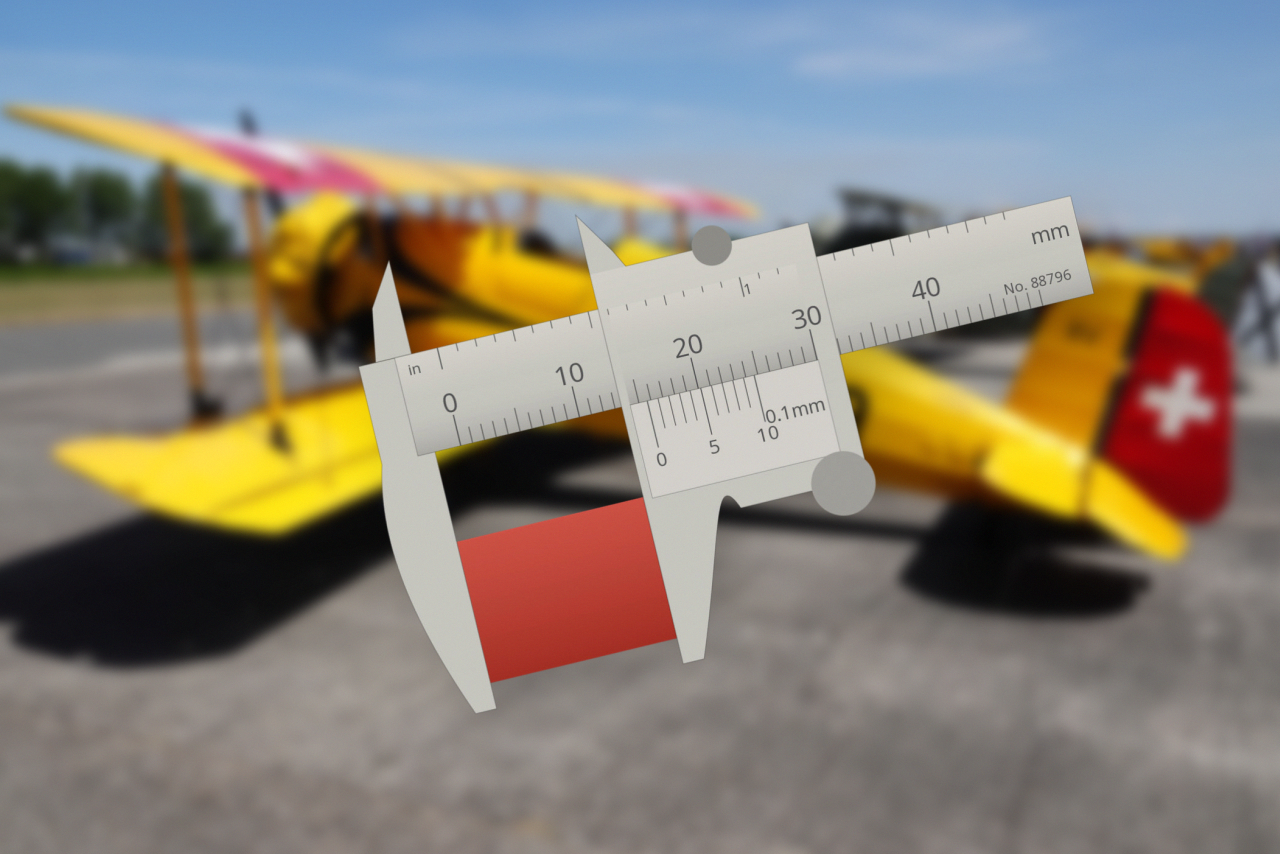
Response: 15.7
